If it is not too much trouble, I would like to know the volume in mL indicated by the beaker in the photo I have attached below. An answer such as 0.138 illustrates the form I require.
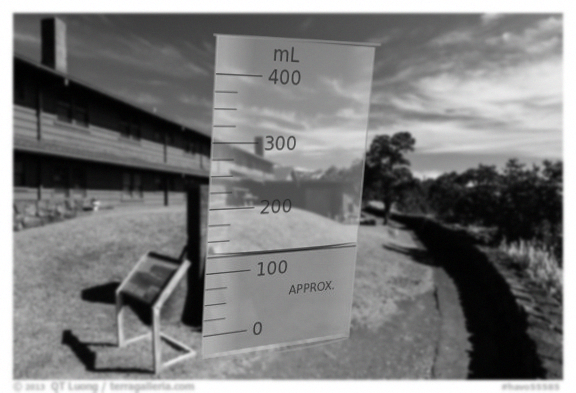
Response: 125
